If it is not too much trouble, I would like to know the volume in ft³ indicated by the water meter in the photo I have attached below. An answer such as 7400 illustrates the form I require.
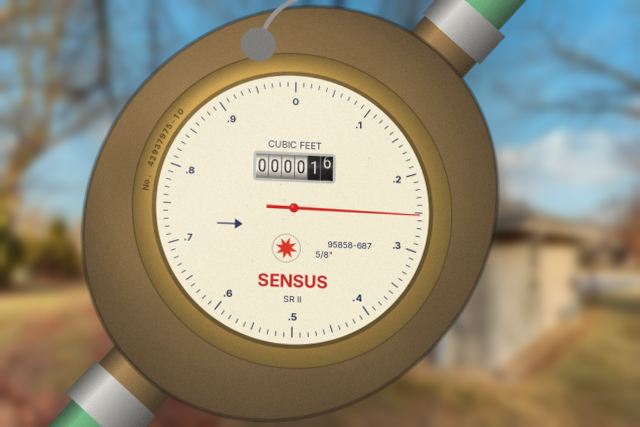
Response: 16.25
